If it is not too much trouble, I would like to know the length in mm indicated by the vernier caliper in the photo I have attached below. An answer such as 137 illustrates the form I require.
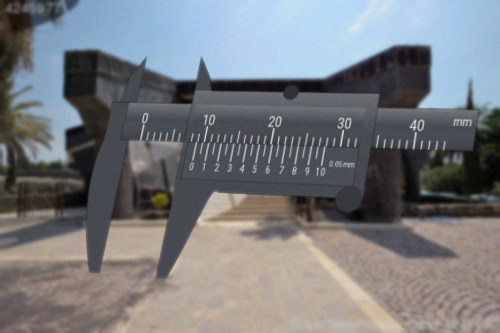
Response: 8.8
